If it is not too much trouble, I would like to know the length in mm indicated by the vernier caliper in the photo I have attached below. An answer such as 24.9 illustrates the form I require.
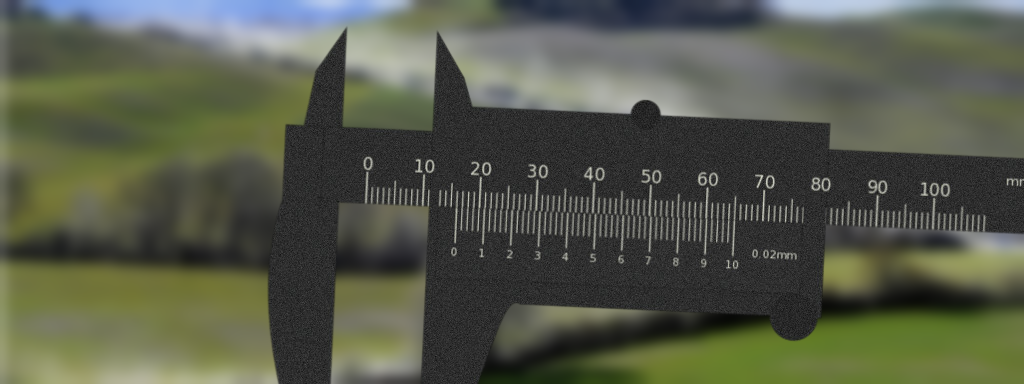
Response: 16.0
